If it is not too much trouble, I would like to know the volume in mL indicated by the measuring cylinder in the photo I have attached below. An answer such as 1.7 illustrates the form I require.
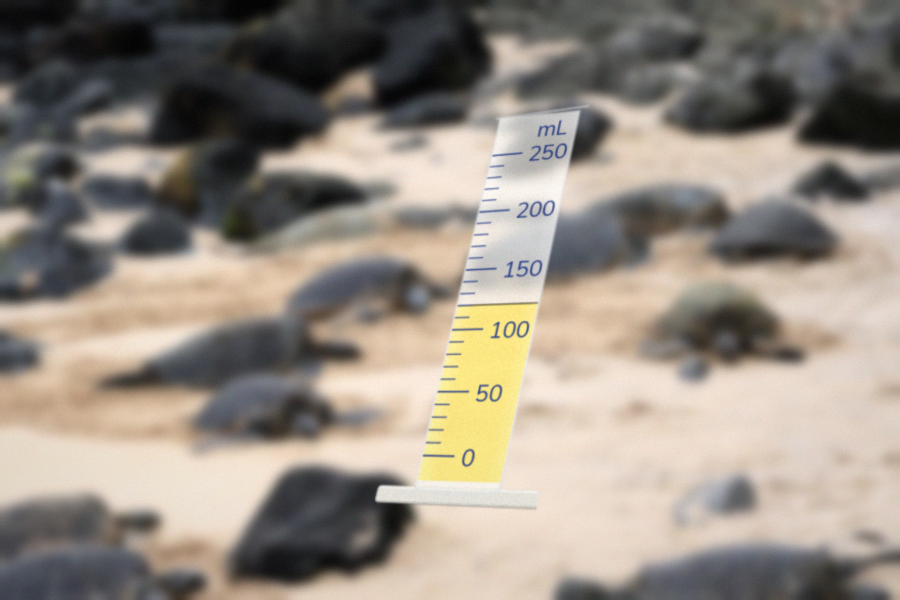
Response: 120
